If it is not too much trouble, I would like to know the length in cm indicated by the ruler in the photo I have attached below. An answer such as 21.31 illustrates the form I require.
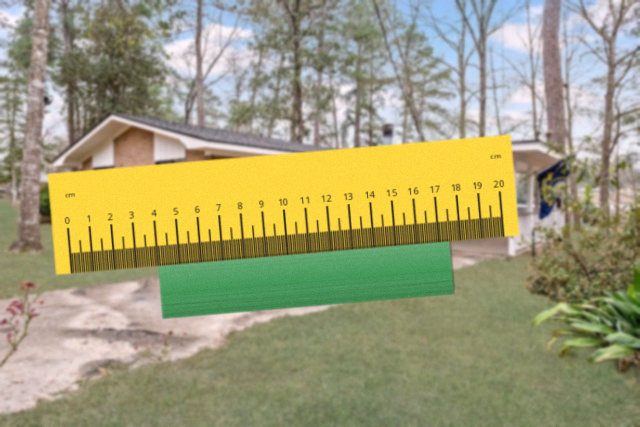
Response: 13.5
